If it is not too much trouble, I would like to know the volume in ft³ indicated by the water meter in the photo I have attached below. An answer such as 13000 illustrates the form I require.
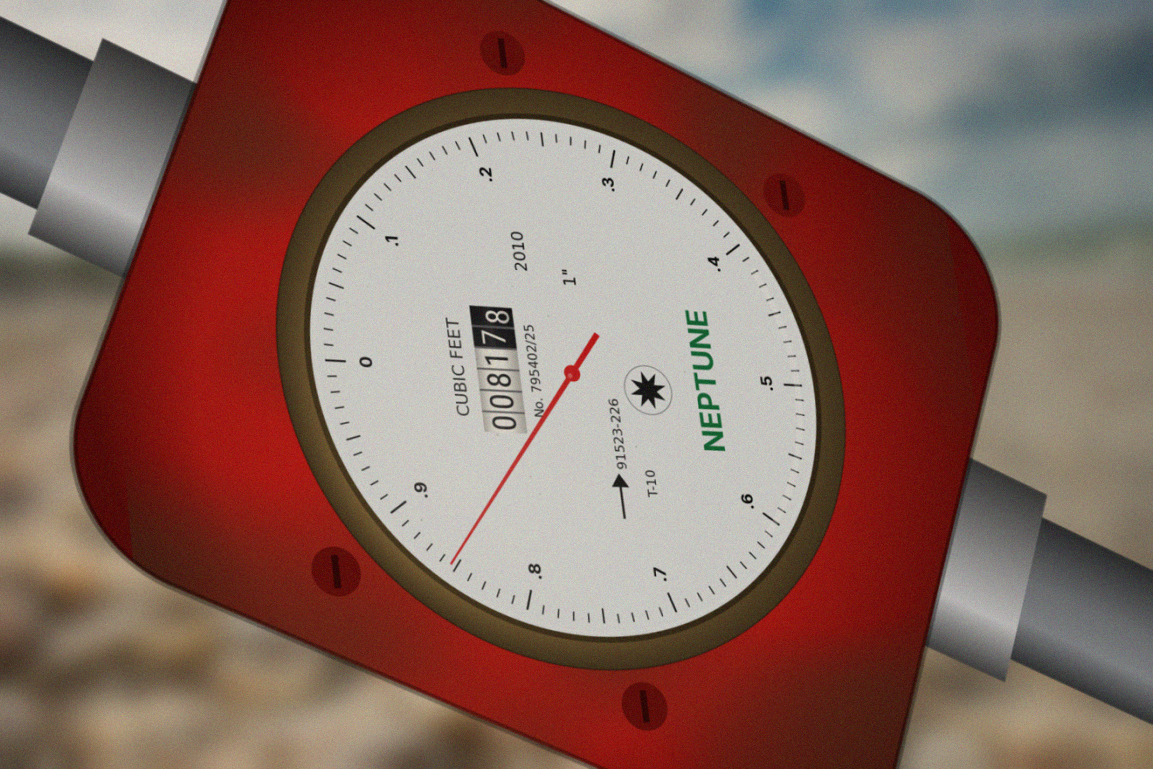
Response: 8177.85
